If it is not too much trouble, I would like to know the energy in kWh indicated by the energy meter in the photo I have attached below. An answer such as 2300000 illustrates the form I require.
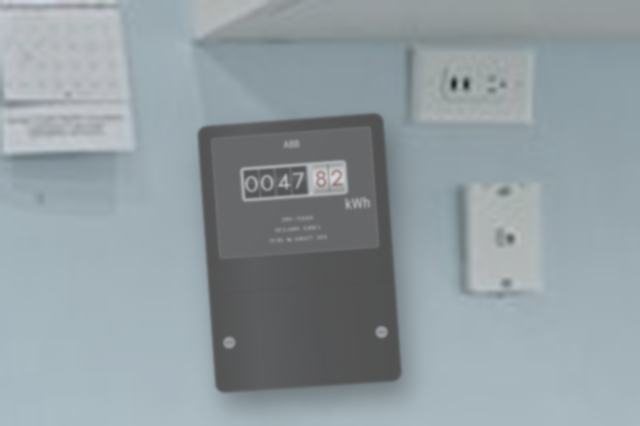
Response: 47.82
